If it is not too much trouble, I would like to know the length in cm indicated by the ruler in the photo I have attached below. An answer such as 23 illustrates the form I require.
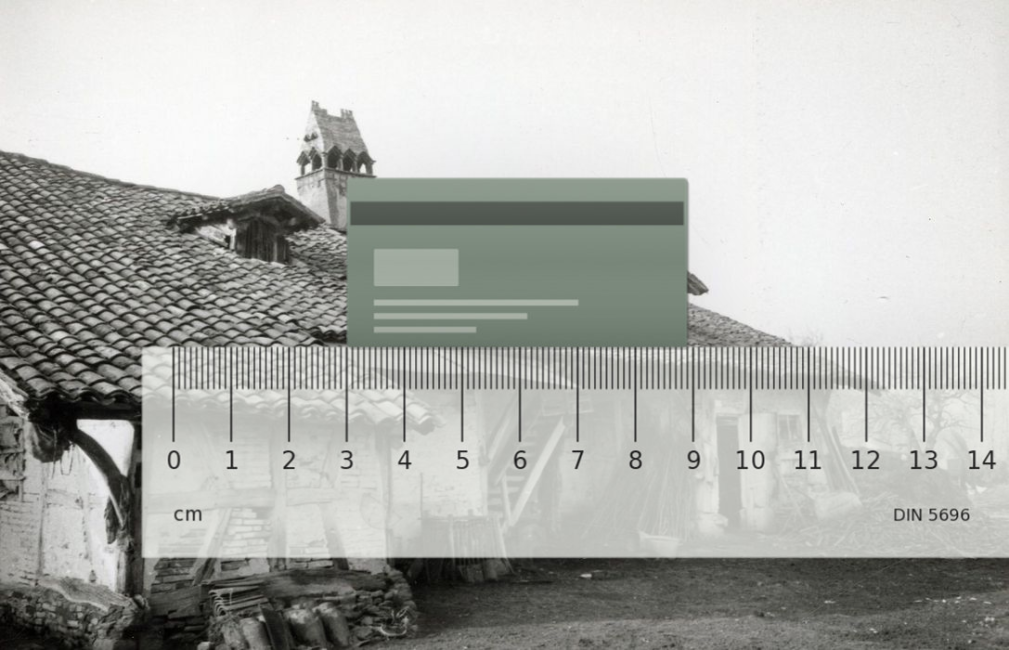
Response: 5.9
